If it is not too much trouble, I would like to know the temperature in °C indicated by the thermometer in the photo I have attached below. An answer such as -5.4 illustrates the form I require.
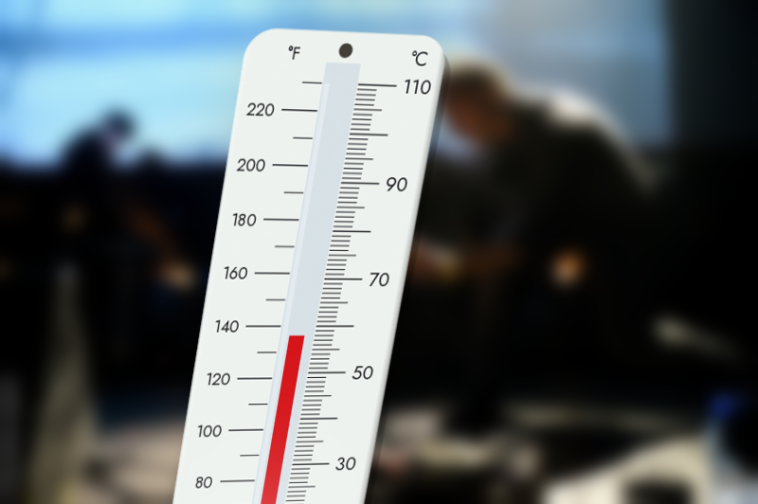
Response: 58
